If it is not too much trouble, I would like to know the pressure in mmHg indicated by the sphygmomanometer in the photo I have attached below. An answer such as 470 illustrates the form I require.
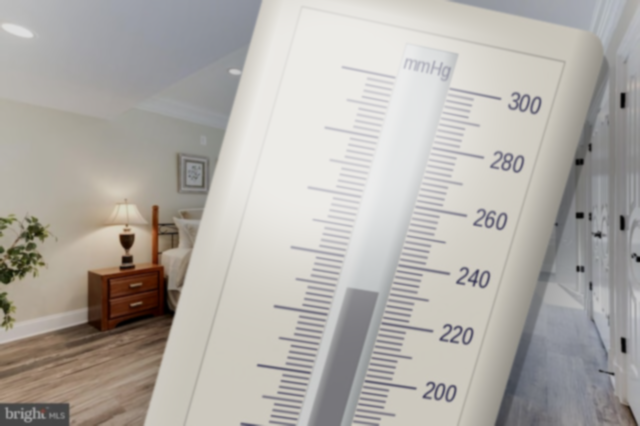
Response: 230
